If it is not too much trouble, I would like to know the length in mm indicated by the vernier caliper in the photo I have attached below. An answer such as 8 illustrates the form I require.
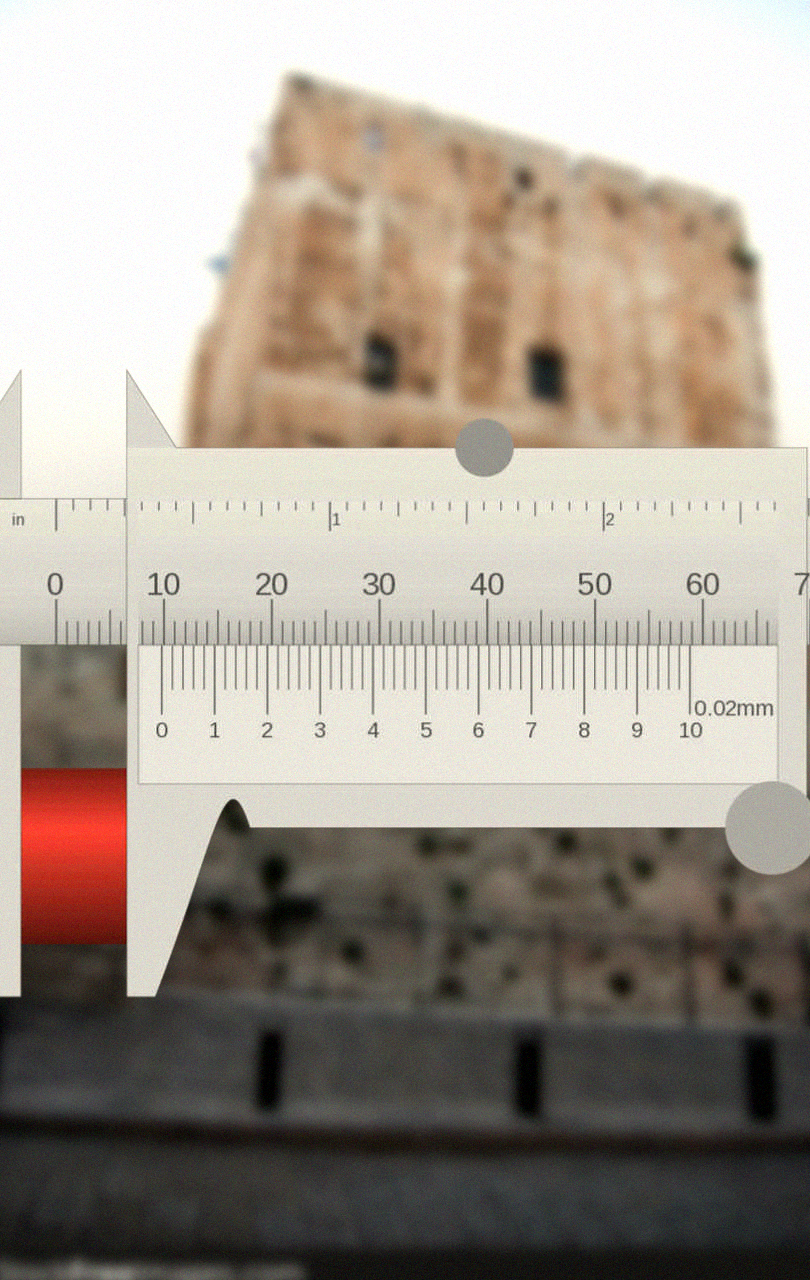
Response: 9.8
